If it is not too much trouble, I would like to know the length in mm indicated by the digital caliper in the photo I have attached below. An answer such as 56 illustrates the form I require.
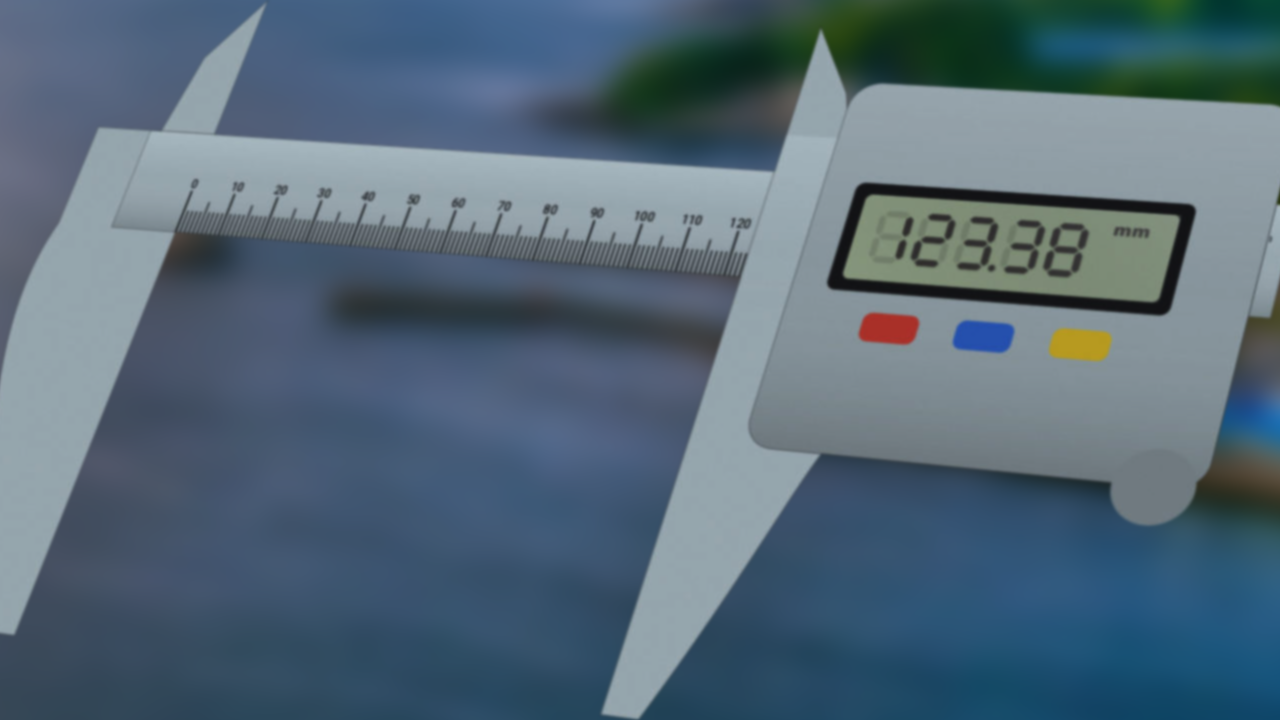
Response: 123.38
